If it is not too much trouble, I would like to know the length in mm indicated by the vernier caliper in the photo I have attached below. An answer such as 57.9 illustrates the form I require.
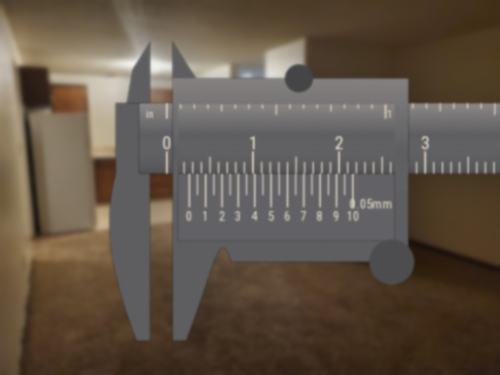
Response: 2.6
